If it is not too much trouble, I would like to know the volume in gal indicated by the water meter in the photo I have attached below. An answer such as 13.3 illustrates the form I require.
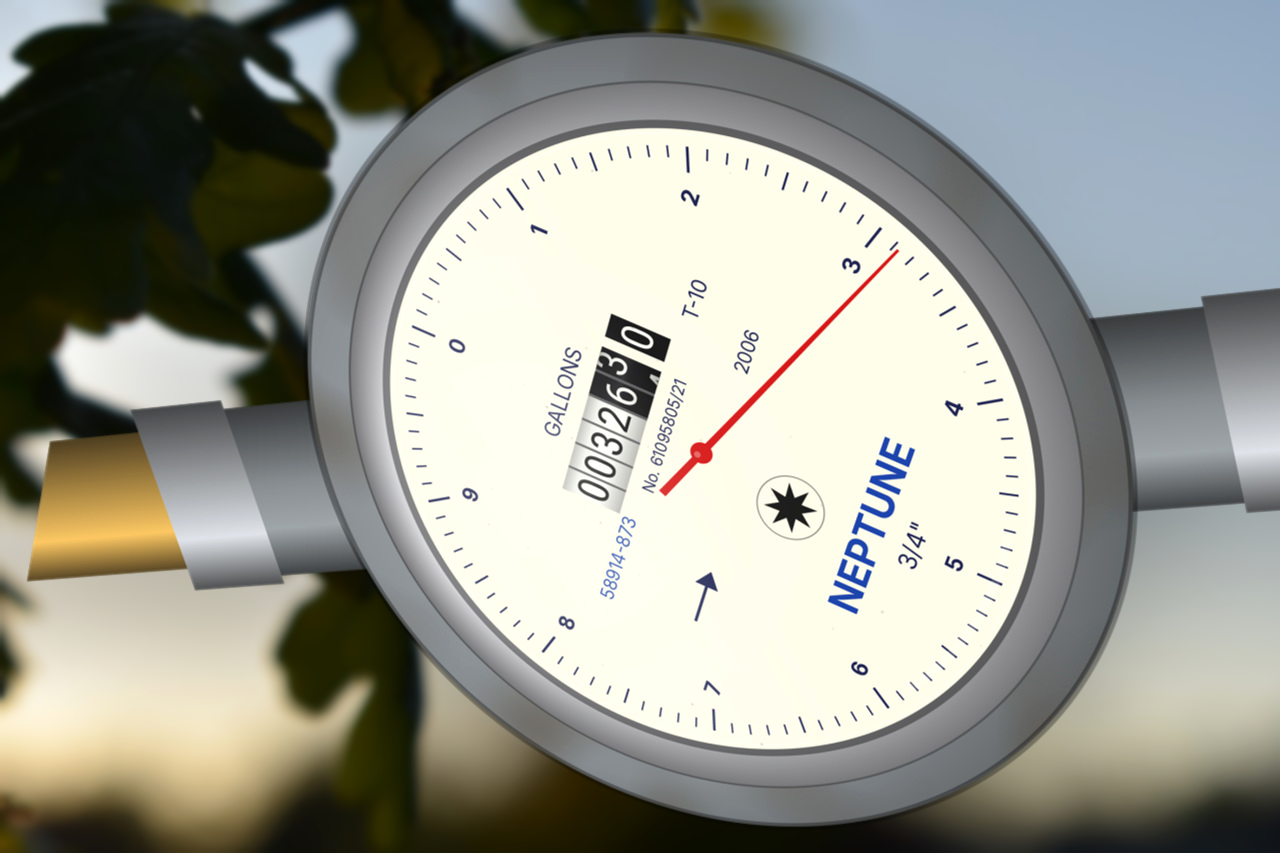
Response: 32633.1
